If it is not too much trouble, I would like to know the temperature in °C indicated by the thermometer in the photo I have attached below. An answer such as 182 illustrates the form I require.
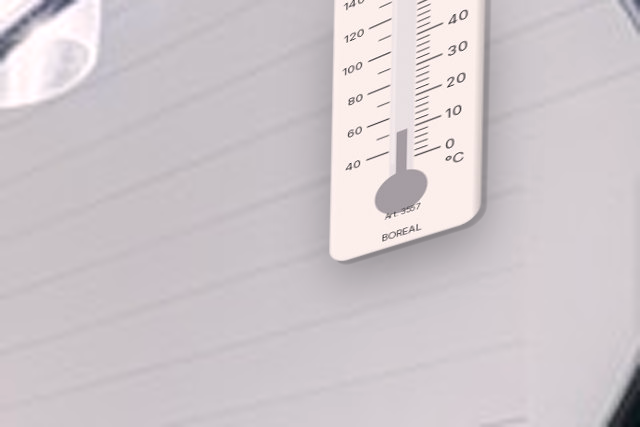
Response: 10
